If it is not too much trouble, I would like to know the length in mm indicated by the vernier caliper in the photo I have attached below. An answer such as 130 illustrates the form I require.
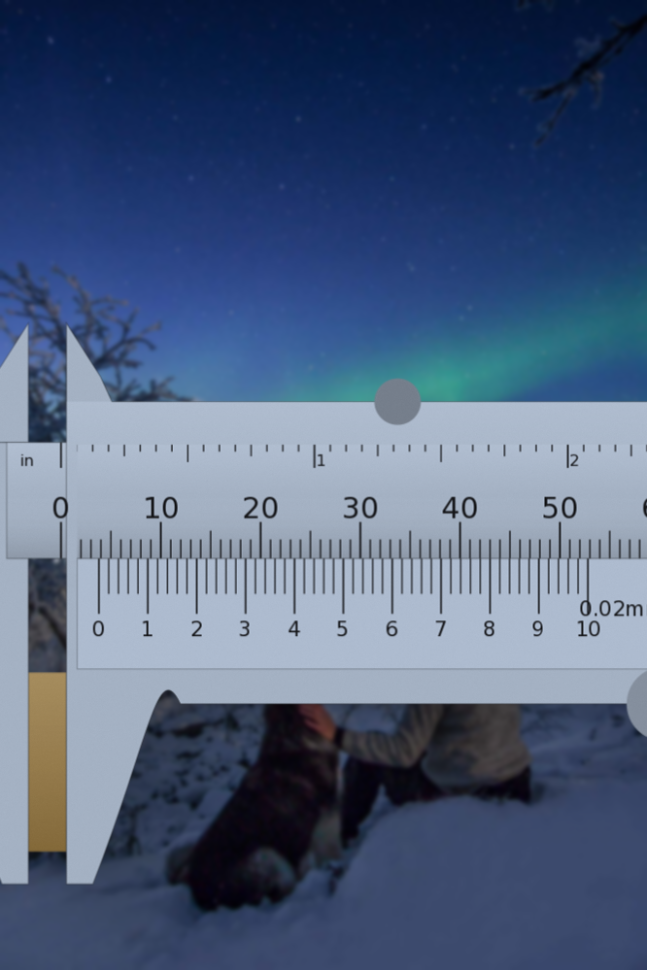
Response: 3.8
